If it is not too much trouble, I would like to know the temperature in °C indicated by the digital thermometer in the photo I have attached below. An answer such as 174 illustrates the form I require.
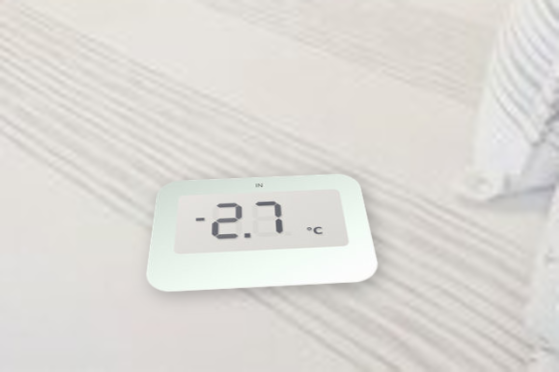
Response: -2.7
